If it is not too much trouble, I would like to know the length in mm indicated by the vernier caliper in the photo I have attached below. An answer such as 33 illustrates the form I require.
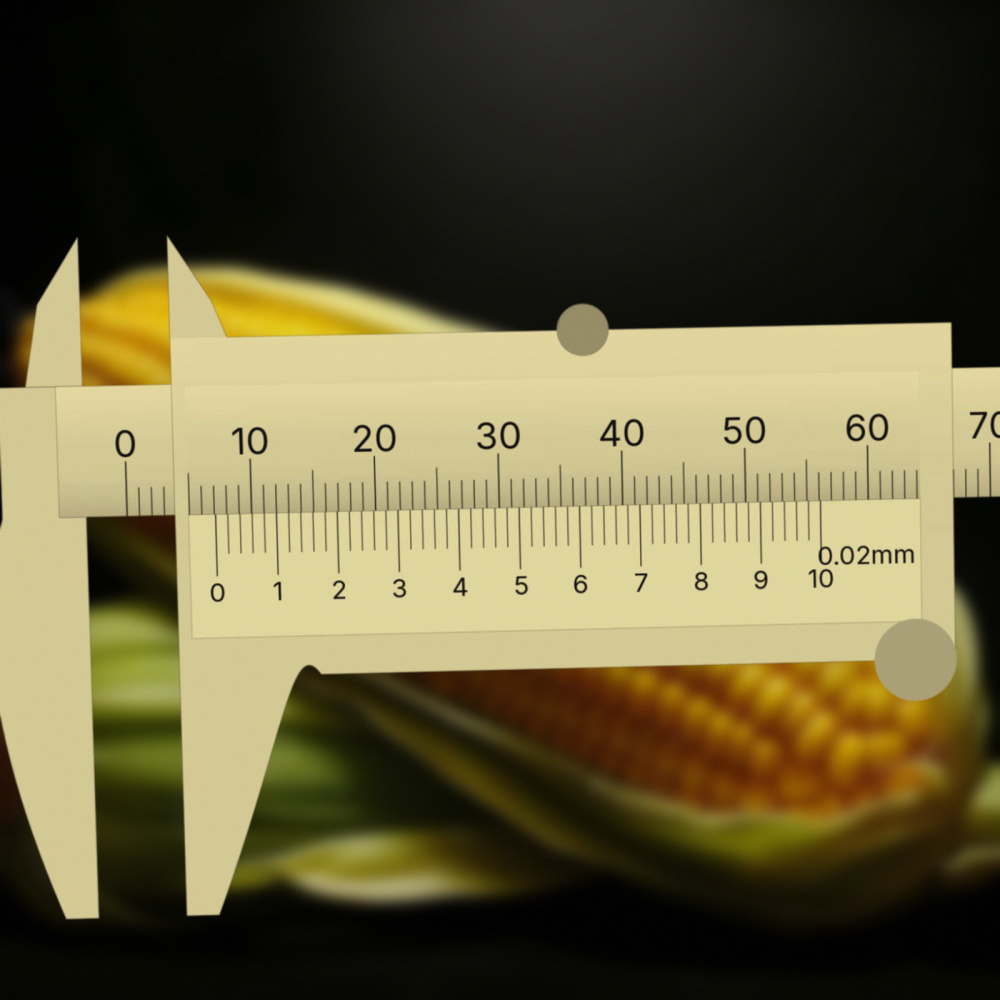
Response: 7.1
